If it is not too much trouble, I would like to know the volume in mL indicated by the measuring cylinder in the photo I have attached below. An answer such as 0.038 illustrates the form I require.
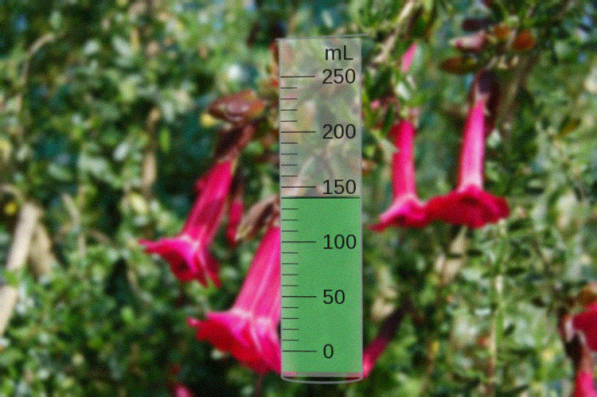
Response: 140
